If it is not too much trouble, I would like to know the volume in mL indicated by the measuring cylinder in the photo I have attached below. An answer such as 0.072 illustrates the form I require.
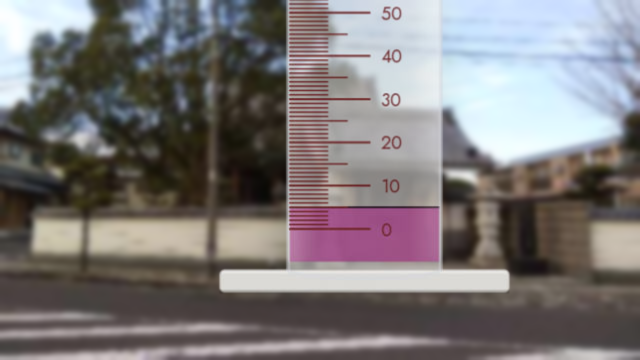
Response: 5
